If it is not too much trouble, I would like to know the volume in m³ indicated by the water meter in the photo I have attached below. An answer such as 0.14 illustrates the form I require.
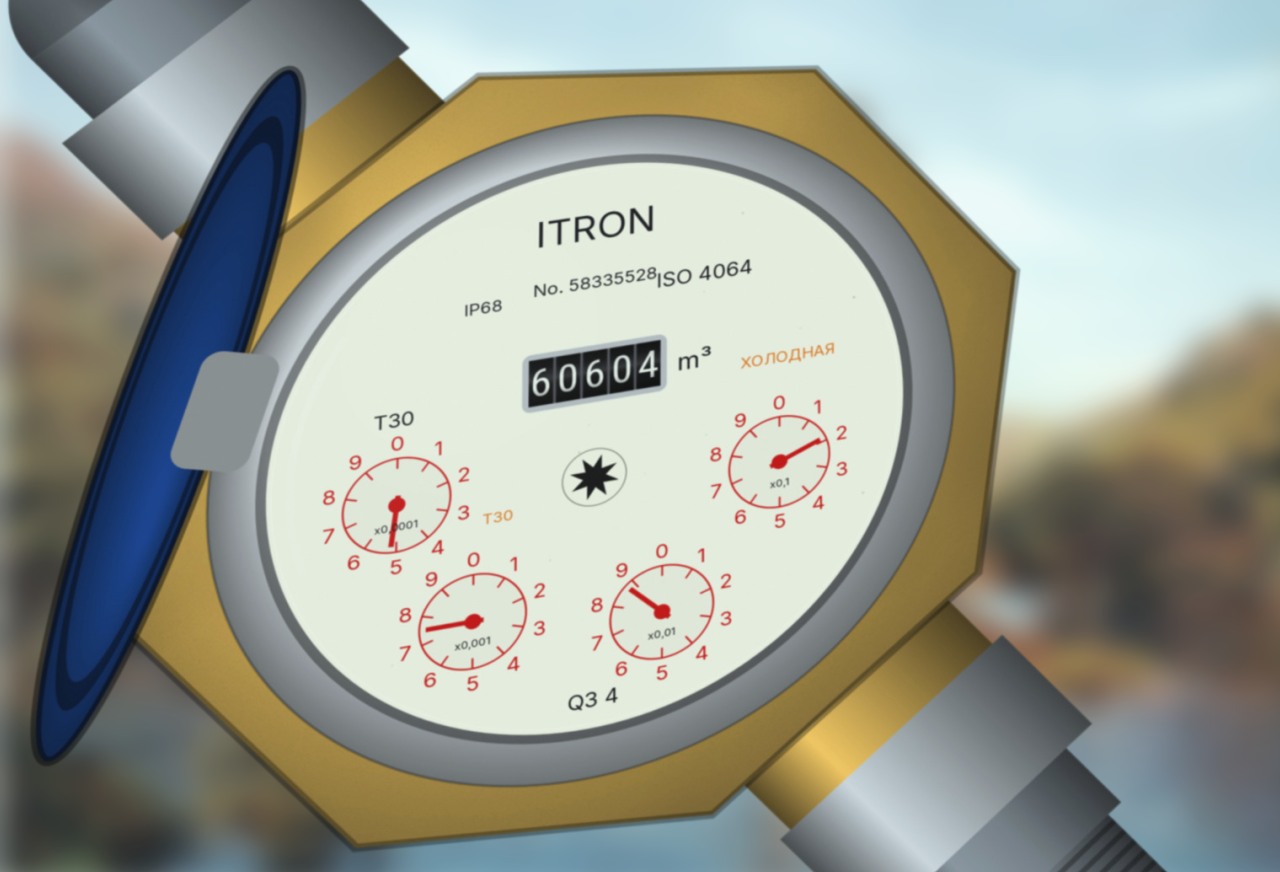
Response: 60604.1875
